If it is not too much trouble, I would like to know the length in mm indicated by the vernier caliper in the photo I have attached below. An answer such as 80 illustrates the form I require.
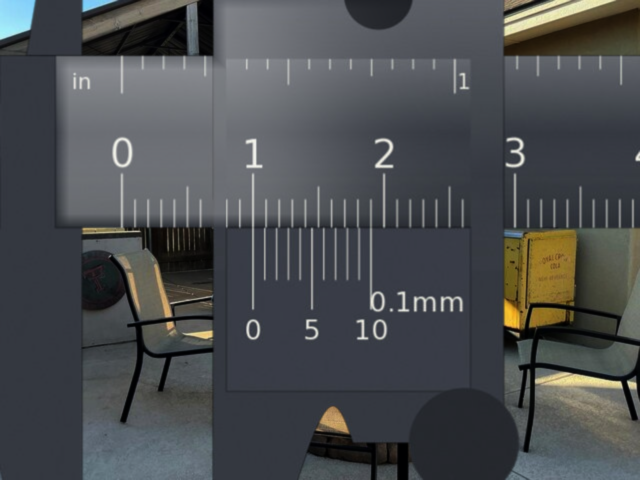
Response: 10.0
